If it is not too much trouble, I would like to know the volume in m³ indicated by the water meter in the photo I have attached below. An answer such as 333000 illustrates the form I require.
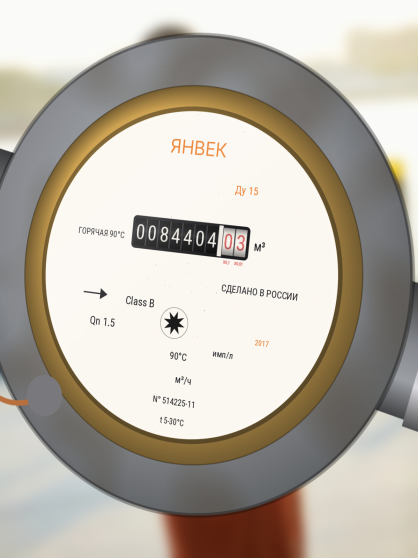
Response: 84404.03
